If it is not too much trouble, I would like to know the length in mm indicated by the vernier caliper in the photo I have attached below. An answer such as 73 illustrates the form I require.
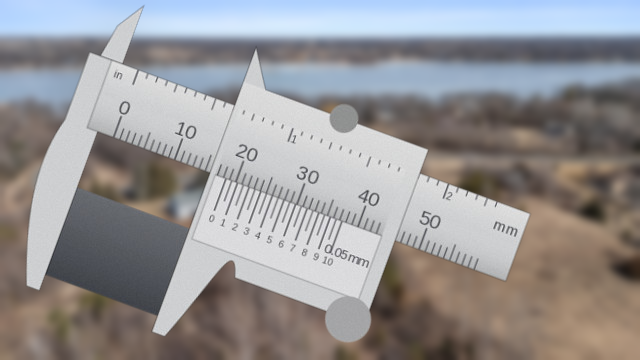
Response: 18.4
